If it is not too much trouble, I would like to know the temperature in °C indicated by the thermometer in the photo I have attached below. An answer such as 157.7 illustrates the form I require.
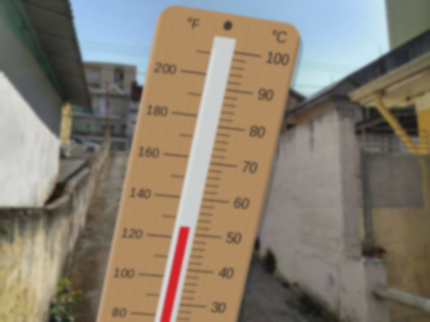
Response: 52
